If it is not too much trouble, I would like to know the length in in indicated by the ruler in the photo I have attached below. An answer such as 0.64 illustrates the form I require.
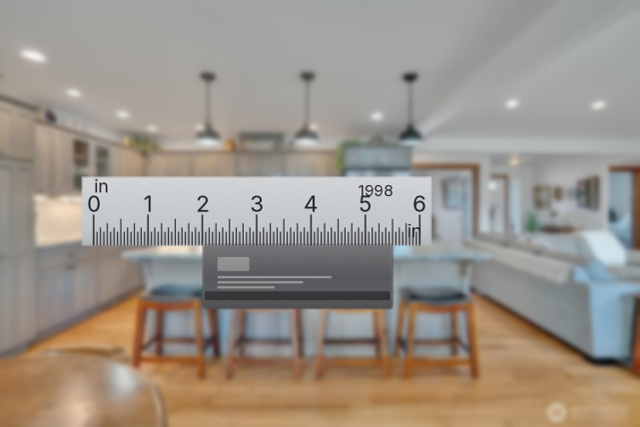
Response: 3.5
